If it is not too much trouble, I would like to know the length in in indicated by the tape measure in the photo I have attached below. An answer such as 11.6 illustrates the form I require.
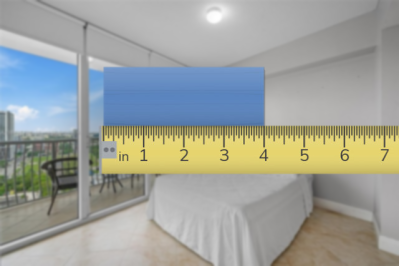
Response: 4
